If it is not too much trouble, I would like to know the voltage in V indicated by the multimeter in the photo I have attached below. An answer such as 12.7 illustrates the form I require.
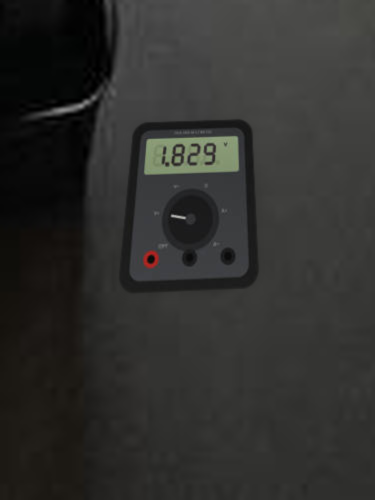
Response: 1.829
